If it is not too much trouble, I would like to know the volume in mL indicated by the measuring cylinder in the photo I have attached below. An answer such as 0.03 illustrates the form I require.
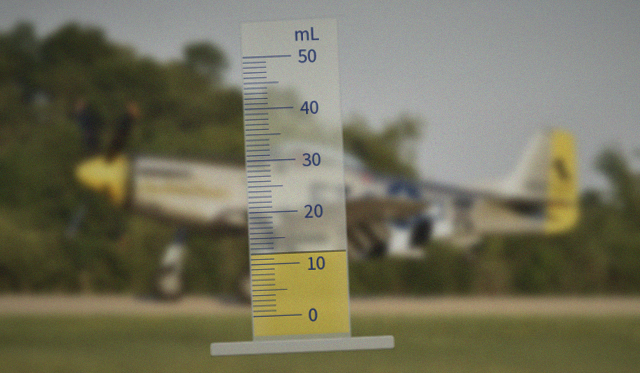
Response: 12
